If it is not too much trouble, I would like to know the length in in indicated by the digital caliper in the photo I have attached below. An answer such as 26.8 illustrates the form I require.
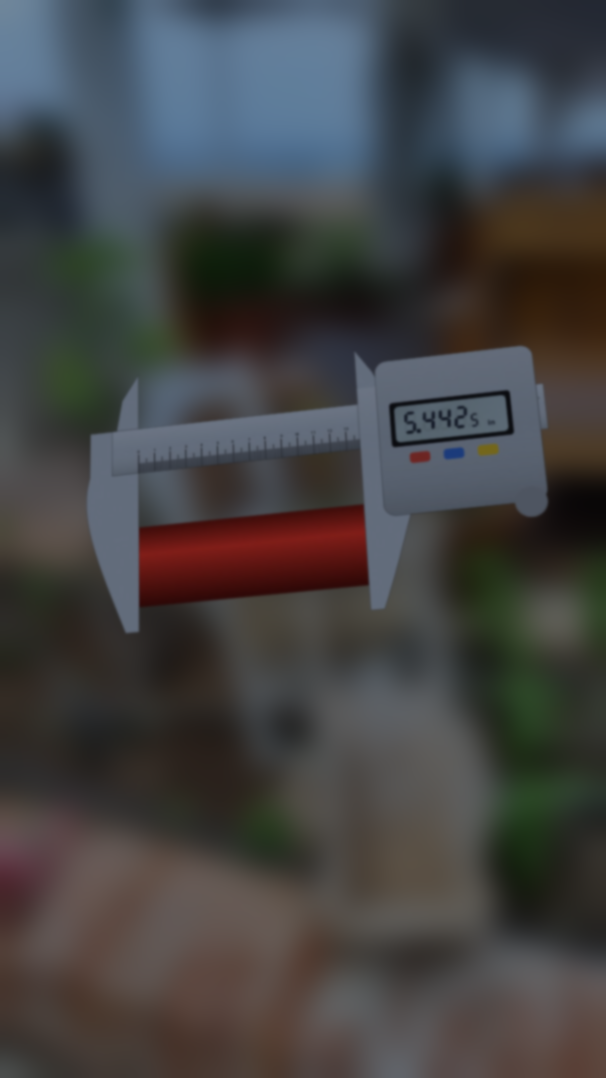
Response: 5.4425
